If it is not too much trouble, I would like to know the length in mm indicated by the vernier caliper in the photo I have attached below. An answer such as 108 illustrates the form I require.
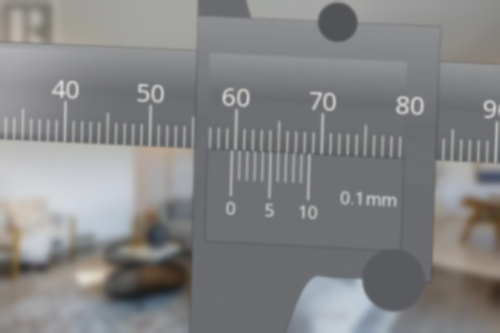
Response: 59.6
